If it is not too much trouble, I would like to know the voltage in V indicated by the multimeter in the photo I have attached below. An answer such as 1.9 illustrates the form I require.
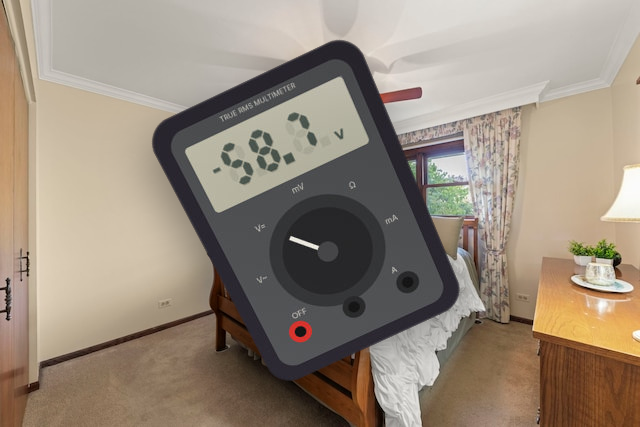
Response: -58.7
